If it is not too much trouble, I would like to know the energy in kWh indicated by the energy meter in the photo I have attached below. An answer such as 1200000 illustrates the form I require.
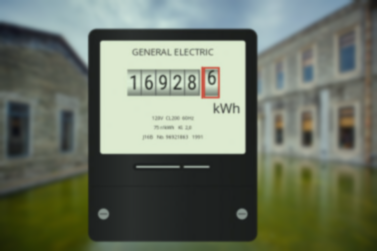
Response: 16928.6
